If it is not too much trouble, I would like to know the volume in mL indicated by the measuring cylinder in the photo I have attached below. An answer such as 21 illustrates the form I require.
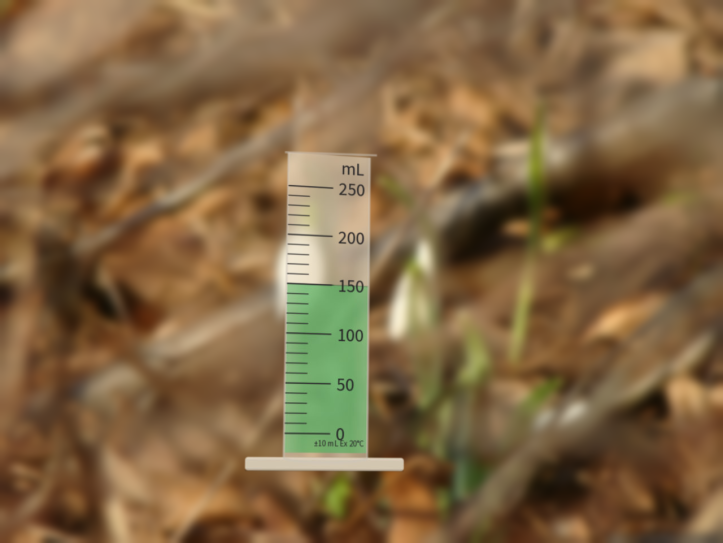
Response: 150
